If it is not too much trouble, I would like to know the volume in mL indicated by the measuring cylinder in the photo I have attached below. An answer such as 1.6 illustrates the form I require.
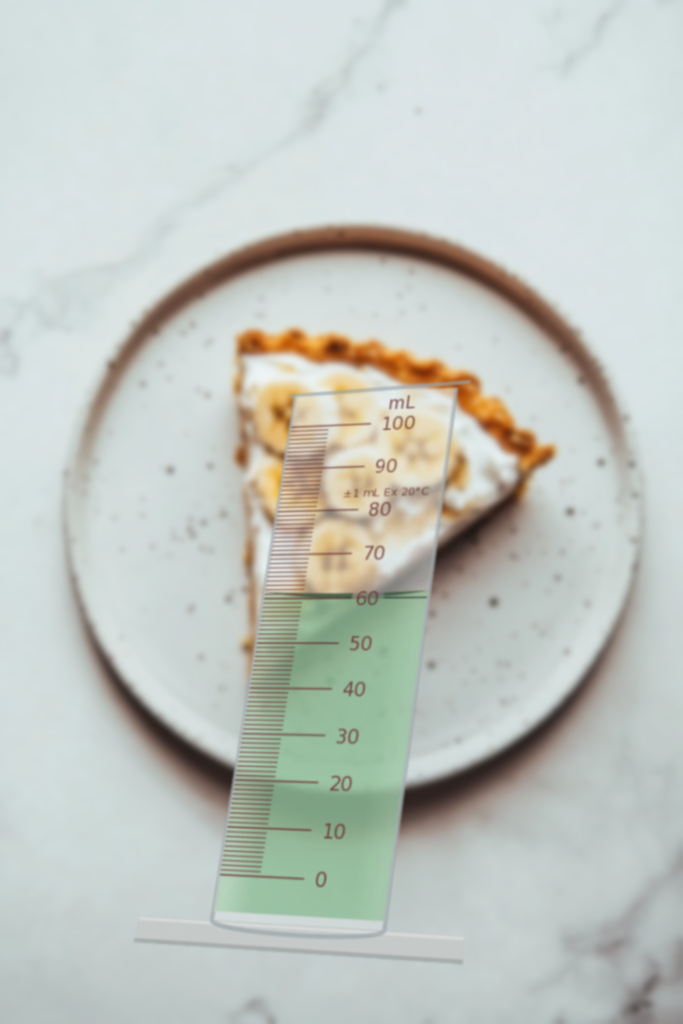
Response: 60
